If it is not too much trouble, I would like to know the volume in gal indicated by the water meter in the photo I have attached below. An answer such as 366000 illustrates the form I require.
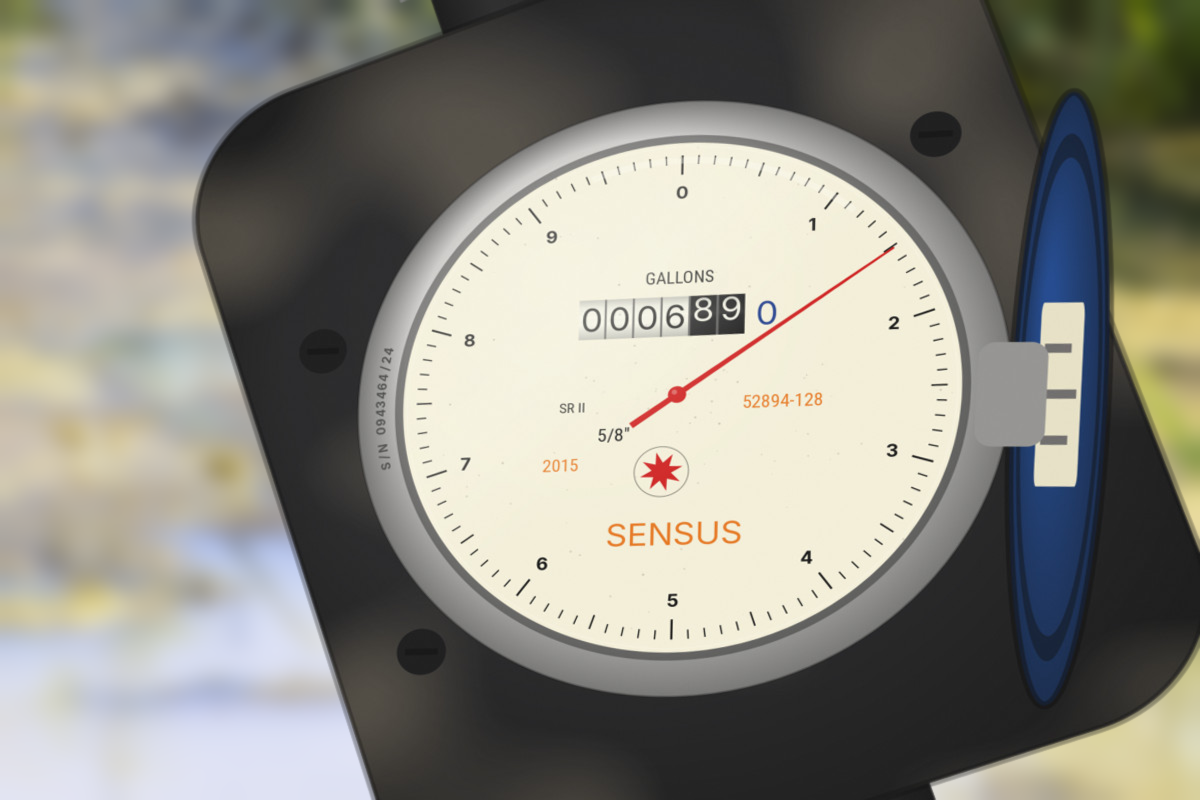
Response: 6891.5
